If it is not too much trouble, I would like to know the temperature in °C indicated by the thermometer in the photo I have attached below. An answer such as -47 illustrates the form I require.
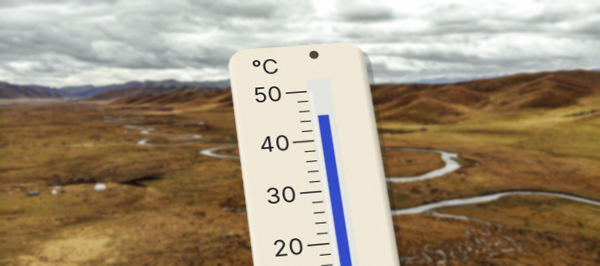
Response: 45
